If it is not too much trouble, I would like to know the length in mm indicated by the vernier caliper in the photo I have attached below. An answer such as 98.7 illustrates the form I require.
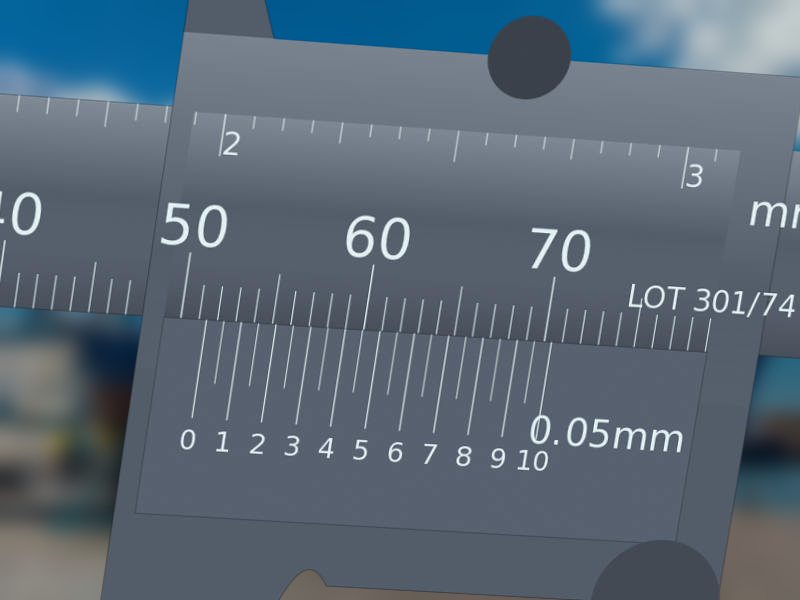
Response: 51.4
